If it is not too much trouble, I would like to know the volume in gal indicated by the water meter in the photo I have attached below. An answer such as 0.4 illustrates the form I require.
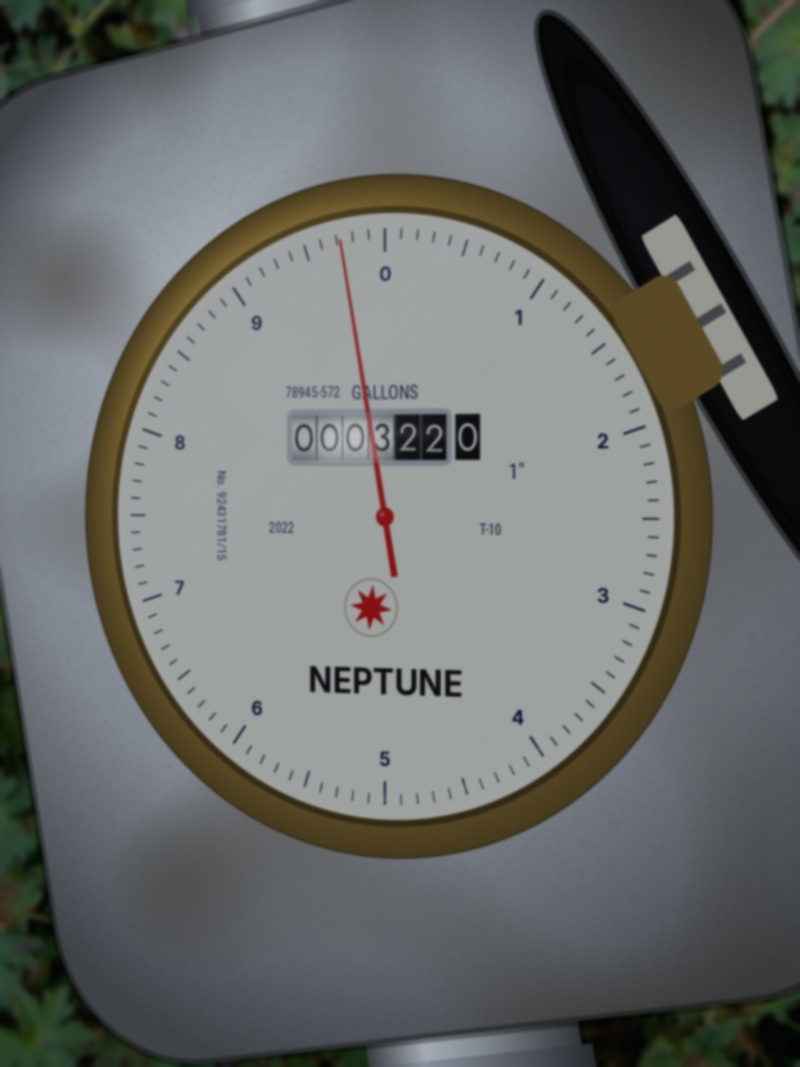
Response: 3219.7
